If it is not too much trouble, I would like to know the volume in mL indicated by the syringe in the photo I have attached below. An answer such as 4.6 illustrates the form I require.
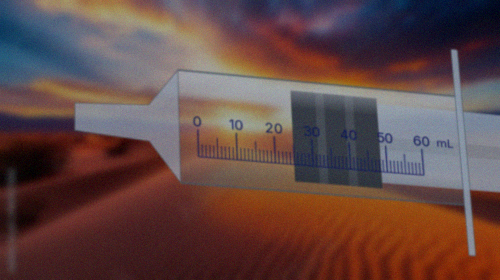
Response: 25
